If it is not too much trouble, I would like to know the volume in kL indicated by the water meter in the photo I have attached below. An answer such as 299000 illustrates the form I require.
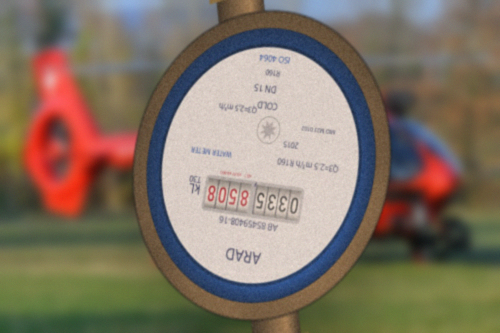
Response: 335.8508
